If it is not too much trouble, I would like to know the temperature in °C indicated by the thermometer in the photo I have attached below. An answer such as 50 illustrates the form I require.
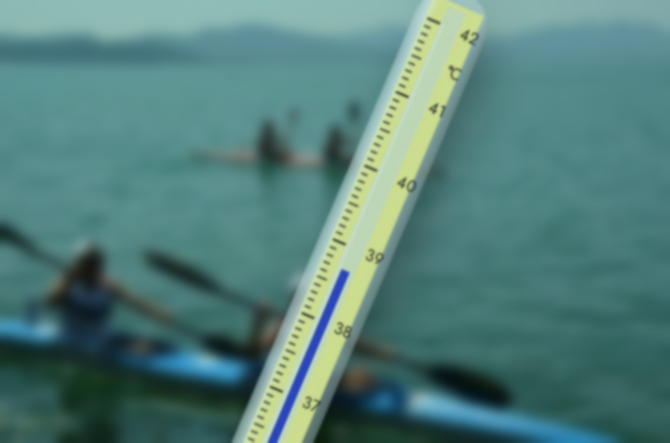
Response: 38.7
